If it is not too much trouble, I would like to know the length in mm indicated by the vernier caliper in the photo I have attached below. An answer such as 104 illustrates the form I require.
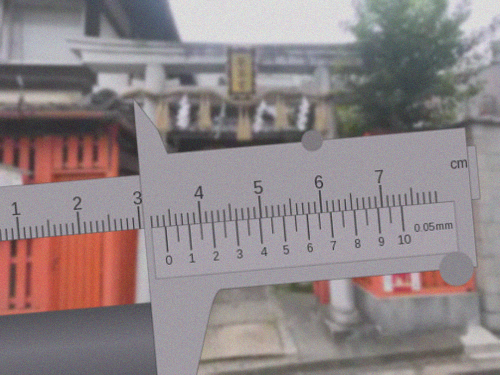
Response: 34.2
